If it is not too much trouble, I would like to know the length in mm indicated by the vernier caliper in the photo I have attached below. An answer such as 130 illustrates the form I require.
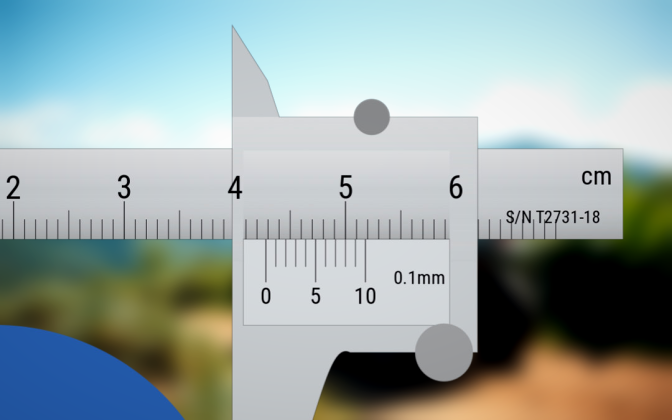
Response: 42.8
